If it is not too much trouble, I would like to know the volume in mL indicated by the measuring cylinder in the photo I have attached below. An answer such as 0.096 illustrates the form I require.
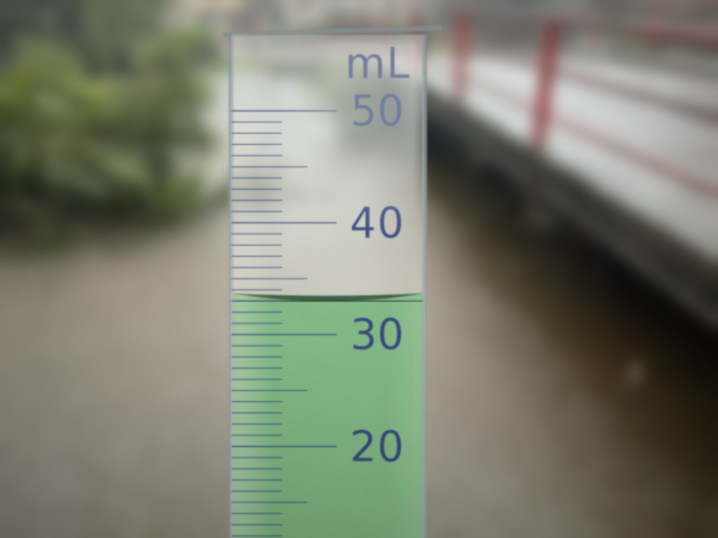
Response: 33
